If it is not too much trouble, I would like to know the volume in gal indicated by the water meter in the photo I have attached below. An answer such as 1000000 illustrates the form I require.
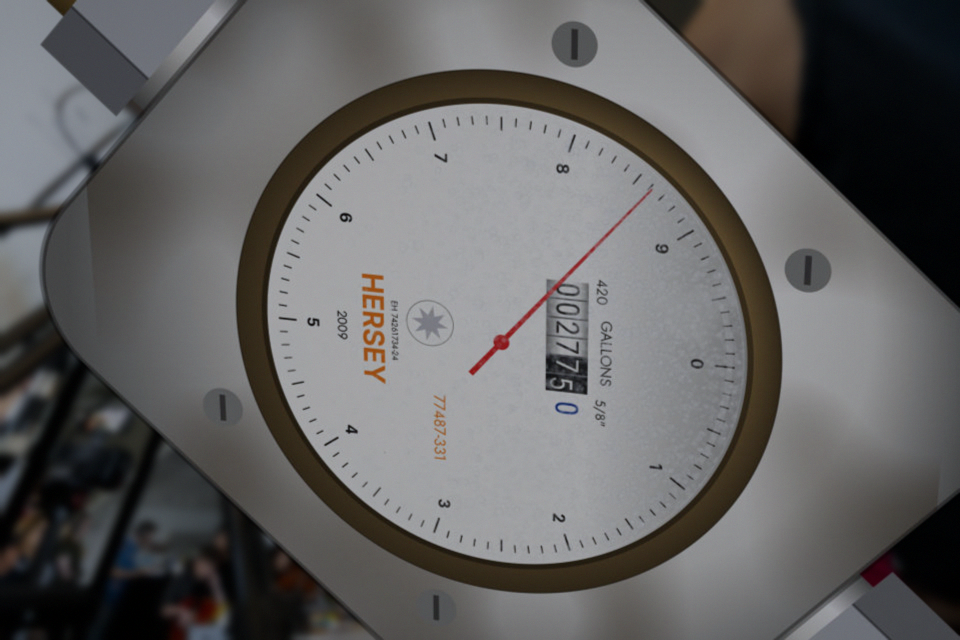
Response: 27748.6
